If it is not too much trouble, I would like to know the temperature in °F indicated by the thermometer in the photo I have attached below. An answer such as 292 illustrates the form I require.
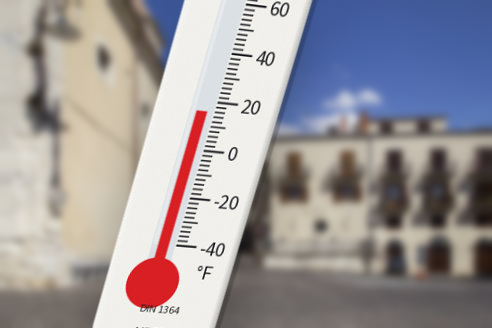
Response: 16
